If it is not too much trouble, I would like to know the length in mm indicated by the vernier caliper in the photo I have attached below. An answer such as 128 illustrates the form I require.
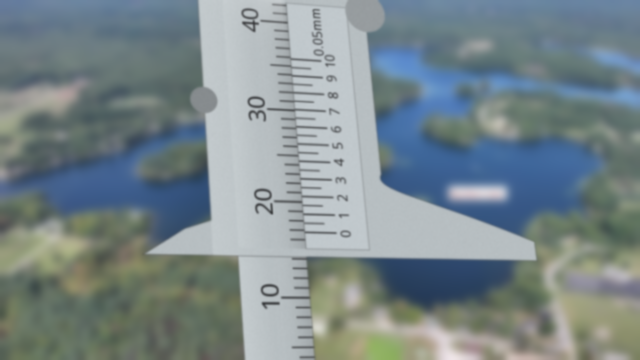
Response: 16.8
